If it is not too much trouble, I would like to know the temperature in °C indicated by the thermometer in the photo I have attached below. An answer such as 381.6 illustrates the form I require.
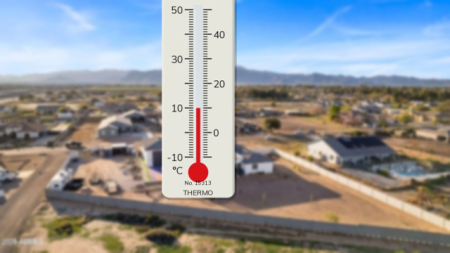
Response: 10
